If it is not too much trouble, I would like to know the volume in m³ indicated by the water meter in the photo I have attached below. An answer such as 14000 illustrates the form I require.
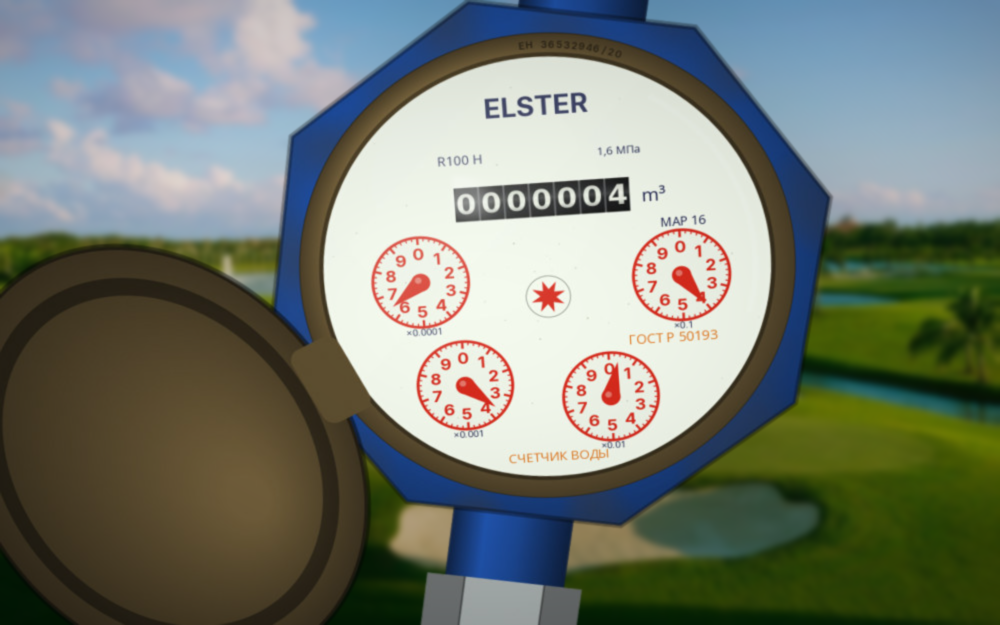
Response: 4.4036
